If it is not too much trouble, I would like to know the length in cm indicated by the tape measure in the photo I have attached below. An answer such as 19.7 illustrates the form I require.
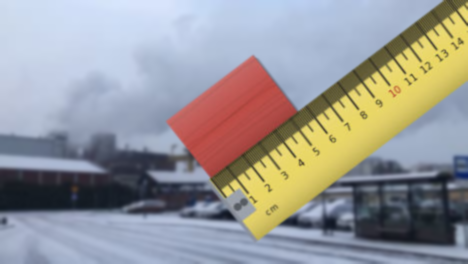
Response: 5.5
